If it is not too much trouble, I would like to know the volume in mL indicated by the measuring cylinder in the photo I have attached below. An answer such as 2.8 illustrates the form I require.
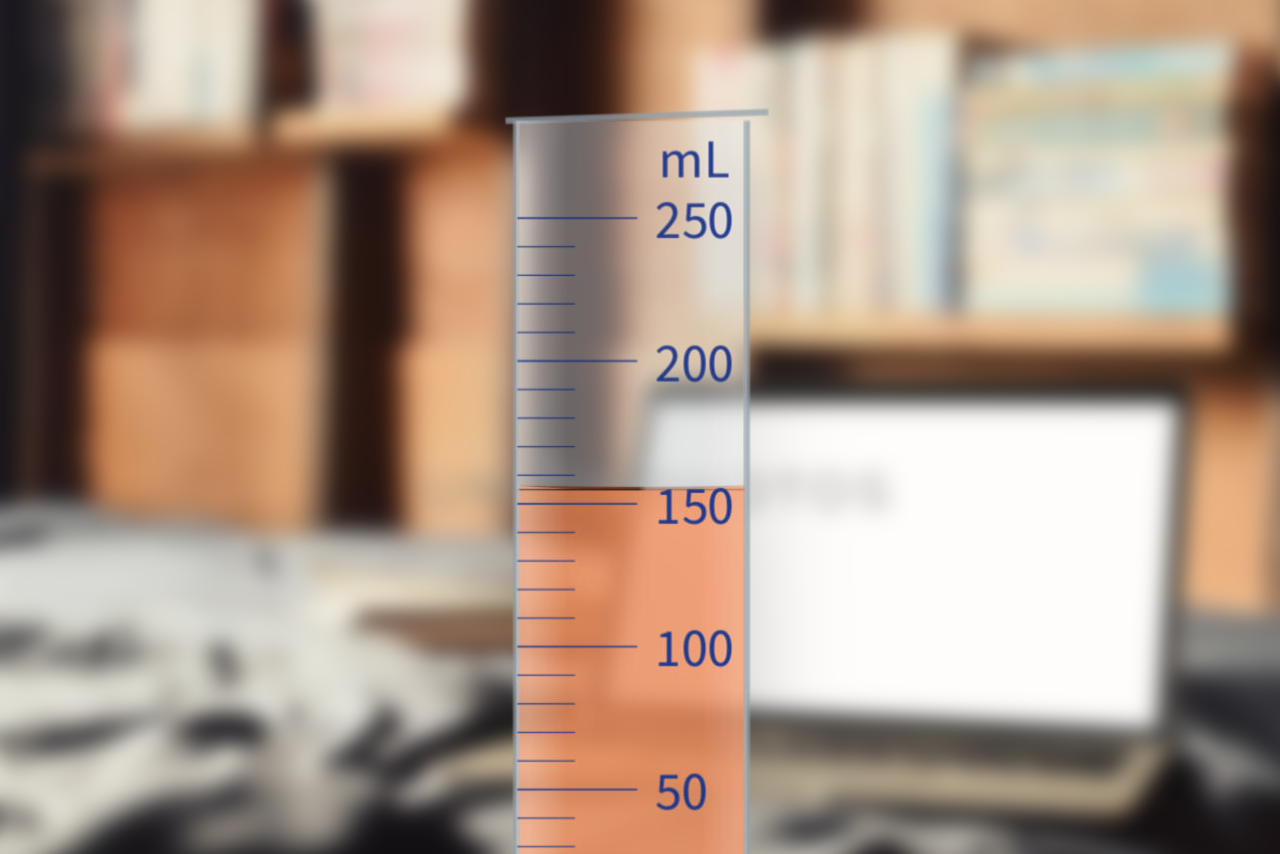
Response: 155
